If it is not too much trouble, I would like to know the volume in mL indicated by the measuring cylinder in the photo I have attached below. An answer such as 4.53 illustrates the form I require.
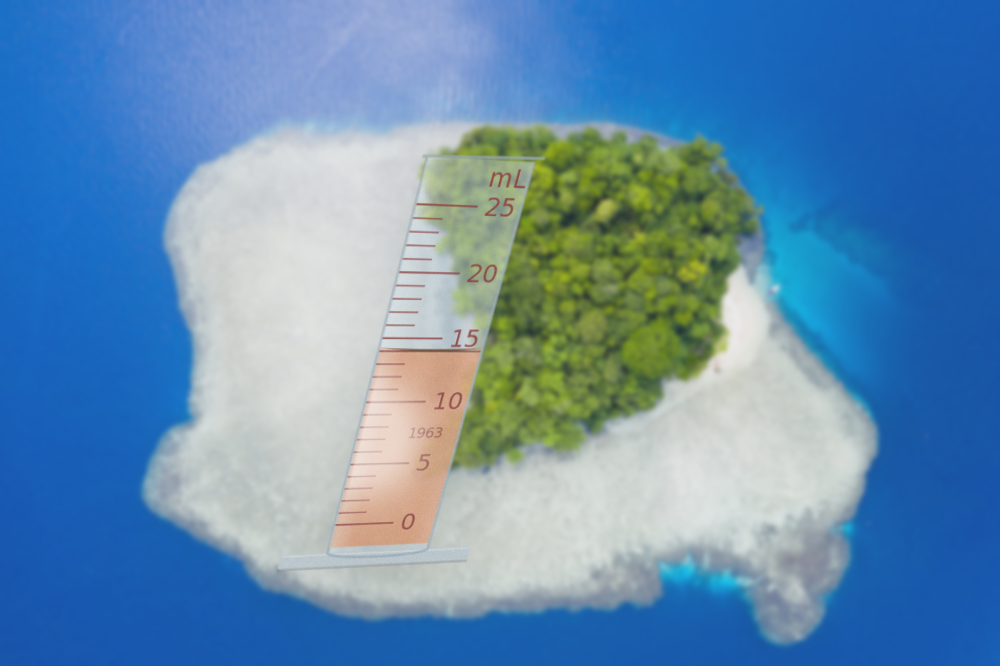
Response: 14
